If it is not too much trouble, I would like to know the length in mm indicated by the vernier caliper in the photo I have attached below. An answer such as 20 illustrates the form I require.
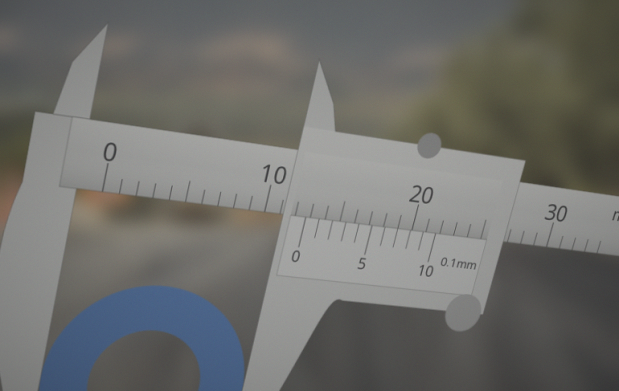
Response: 12.7
